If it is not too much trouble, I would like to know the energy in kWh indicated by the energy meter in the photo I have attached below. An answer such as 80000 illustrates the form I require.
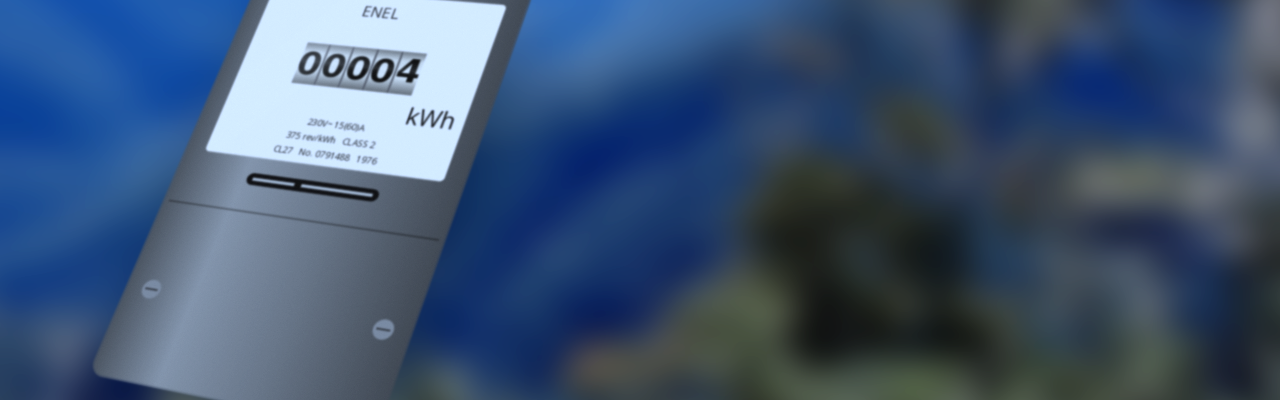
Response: 4
